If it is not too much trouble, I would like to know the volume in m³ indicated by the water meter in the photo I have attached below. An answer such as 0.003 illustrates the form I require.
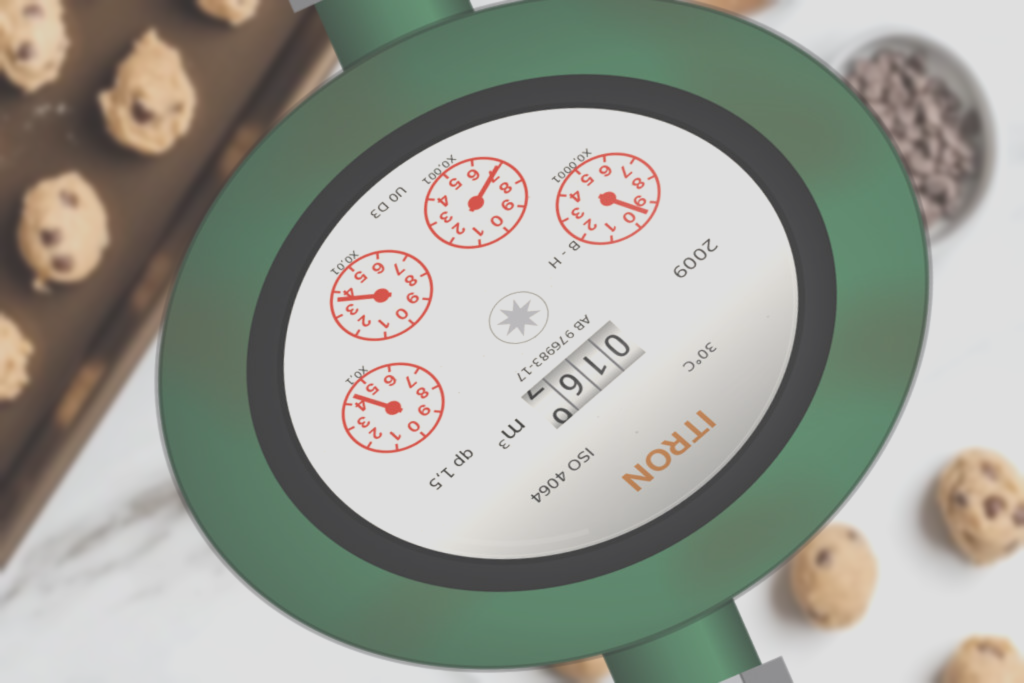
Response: 166.4369
